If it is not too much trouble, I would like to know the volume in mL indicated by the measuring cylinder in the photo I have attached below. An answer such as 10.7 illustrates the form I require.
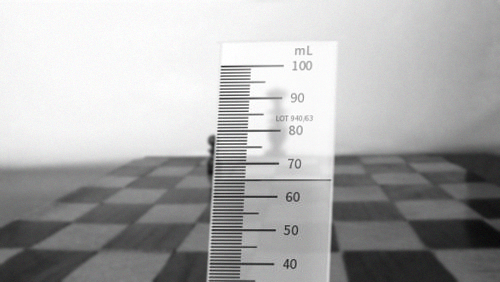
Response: 65
